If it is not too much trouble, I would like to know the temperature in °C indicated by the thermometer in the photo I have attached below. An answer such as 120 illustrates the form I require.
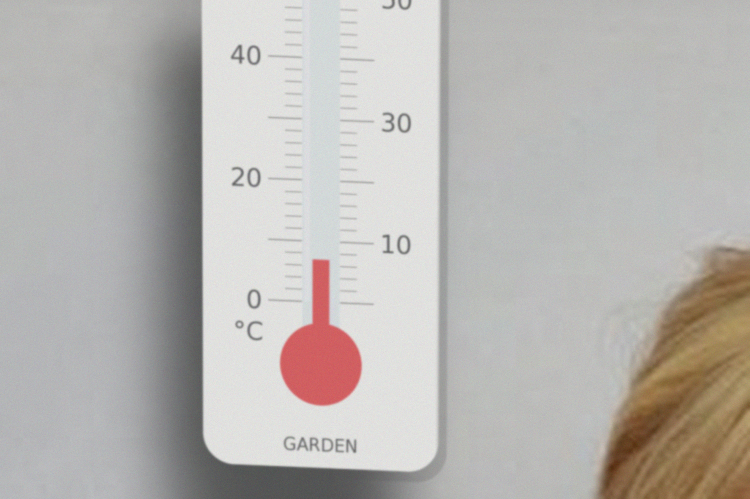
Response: 7
